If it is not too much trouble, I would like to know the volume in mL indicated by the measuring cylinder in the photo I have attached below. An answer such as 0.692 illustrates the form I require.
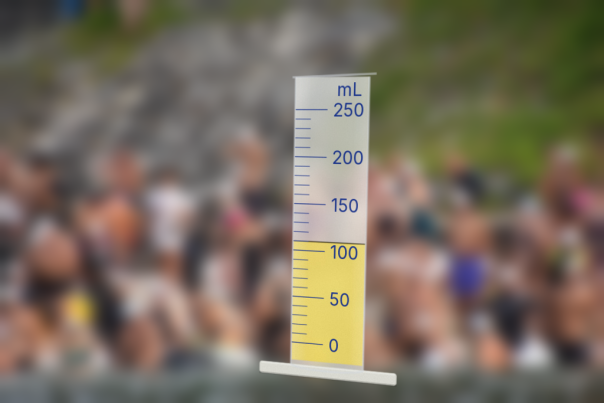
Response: 110
